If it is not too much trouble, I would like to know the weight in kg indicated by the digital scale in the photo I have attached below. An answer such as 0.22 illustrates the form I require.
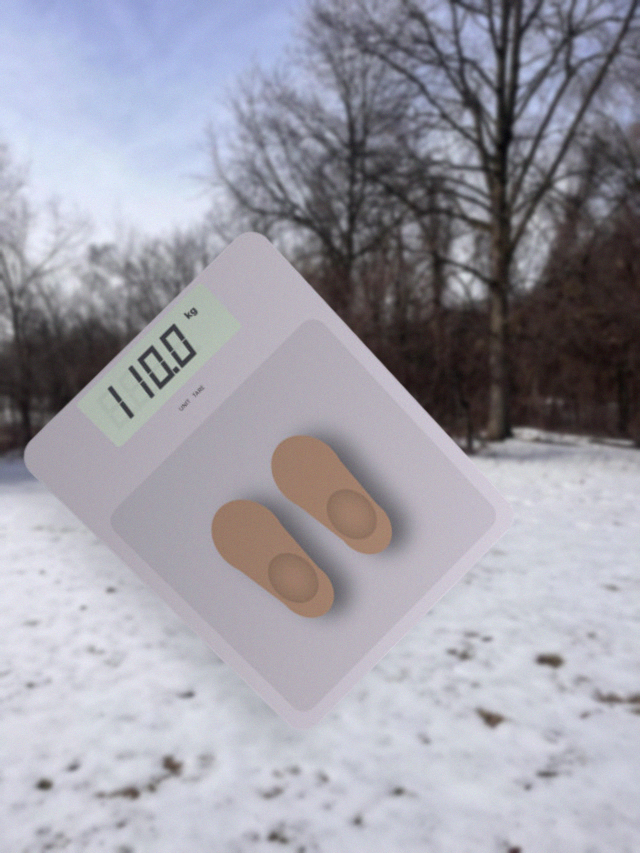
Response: 110.0
